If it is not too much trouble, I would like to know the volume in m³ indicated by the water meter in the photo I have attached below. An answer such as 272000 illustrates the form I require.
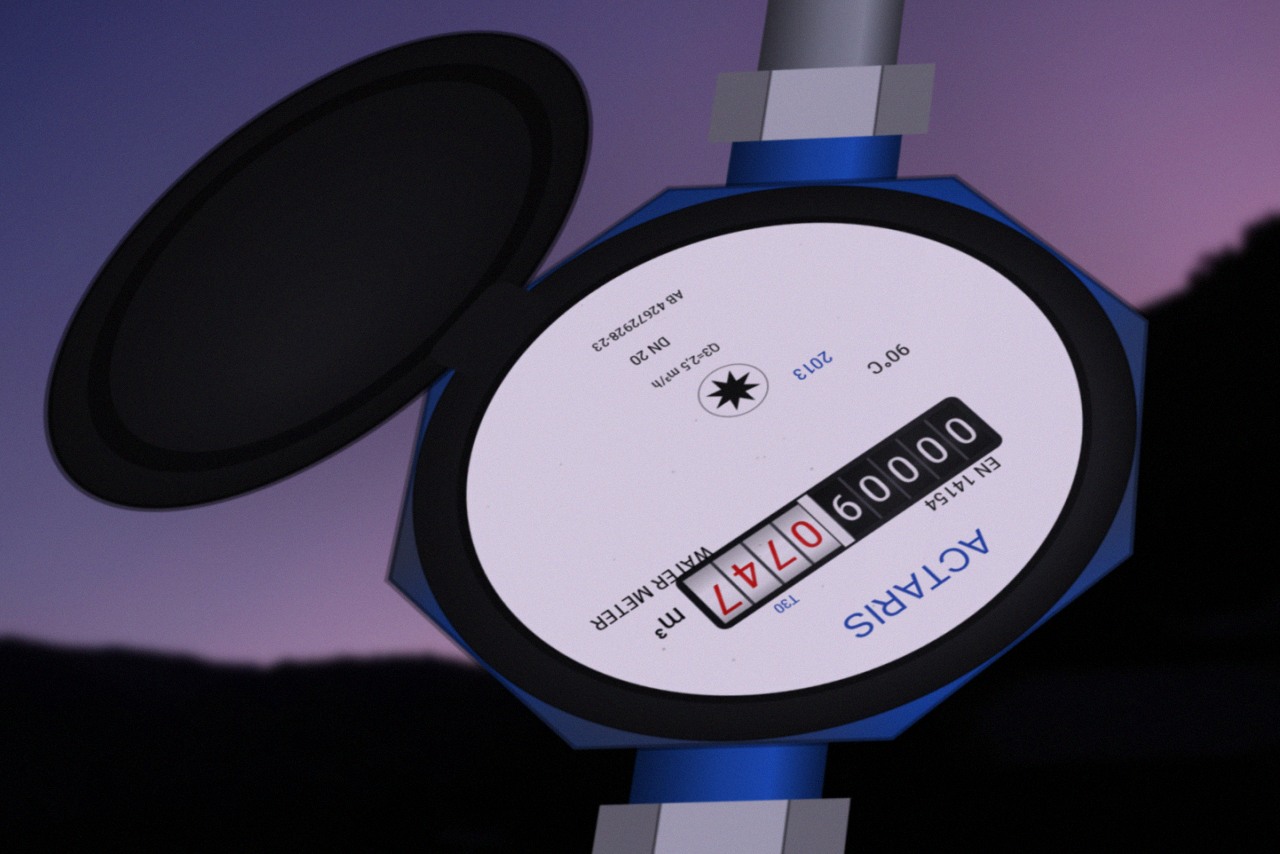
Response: 9.0747
